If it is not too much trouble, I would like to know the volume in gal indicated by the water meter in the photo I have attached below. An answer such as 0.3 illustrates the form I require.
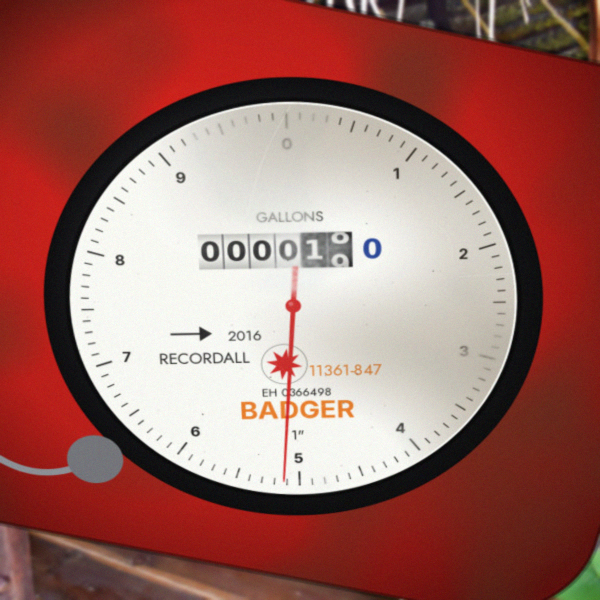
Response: 185.1
